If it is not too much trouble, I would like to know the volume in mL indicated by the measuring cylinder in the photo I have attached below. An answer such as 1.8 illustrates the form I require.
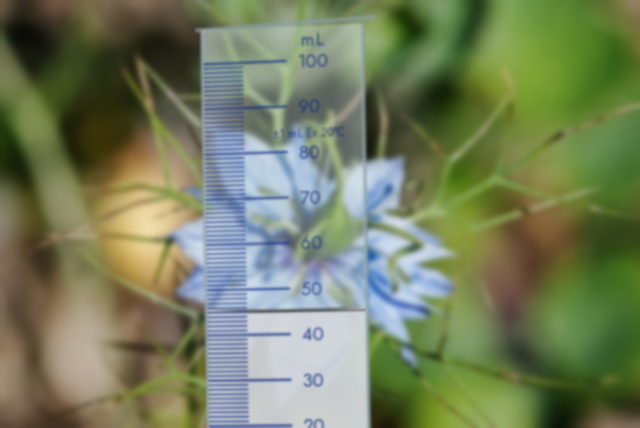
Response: 45
